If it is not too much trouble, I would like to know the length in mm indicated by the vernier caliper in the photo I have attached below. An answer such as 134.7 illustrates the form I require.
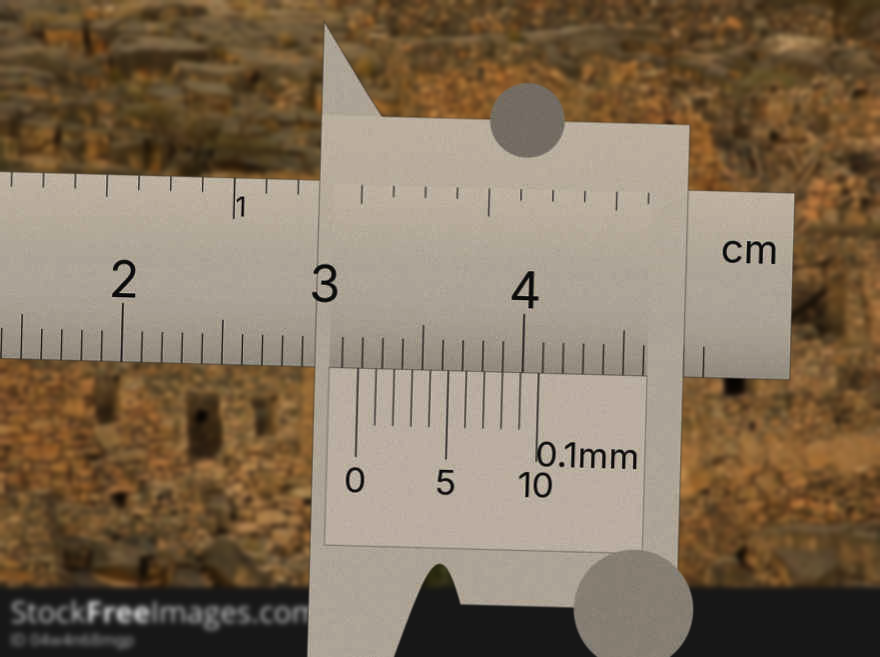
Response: 31.8
